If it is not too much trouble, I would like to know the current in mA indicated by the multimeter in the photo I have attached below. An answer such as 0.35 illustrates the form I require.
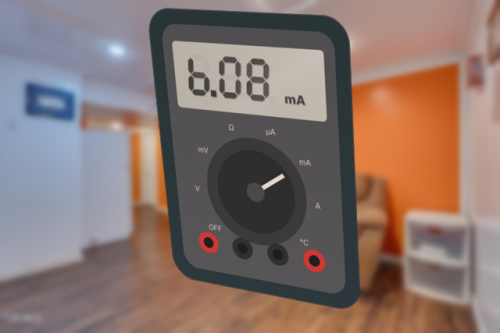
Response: 6.08
